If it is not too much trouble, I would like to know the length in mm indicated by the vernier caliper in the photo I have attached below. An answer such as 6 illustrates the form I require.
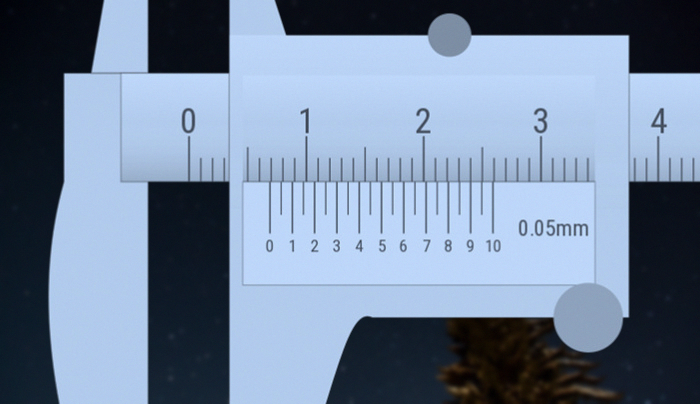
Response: 6.9
